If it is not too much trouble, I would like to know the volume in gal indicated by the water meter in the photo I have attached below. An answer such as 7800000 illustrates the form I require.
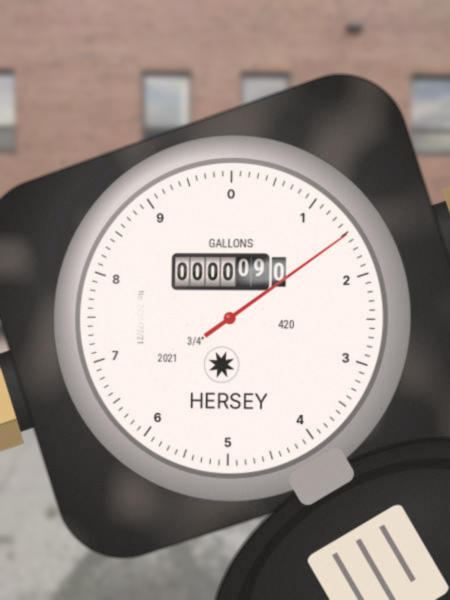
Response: 91.5
